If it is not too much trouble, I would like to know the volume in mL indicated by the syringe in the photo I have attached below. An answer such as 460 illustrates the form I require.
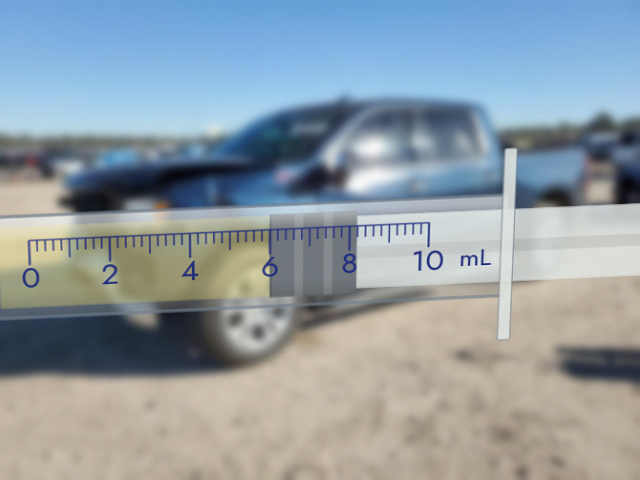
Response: 6
